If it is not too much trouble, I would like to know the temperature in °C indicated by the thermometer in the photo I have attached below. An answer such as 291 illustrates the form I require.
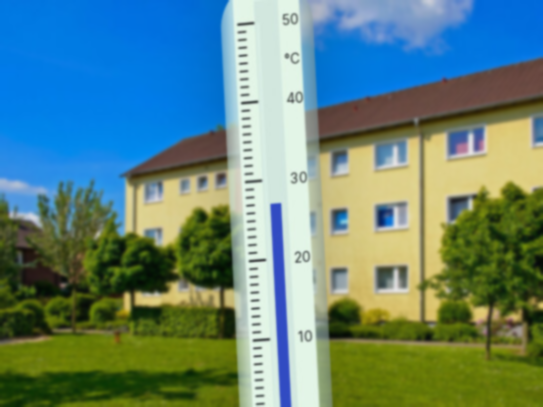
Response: 27
